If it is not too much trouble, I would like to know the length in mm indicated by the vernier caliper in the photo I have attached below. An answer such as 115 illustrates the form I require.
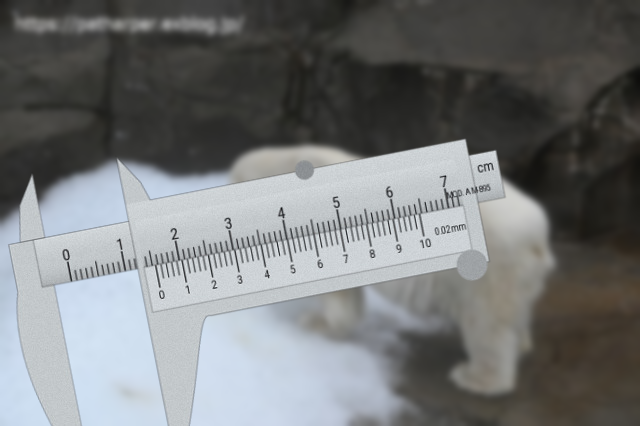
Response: 15.6
